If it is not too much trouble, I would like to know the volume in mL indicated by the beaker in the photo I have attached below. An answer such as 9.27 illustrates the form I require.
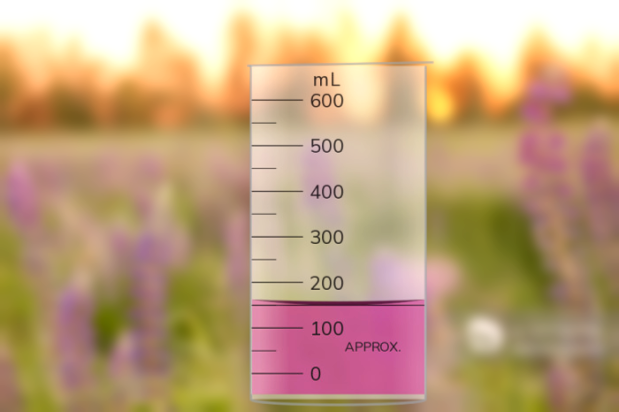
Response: 150
